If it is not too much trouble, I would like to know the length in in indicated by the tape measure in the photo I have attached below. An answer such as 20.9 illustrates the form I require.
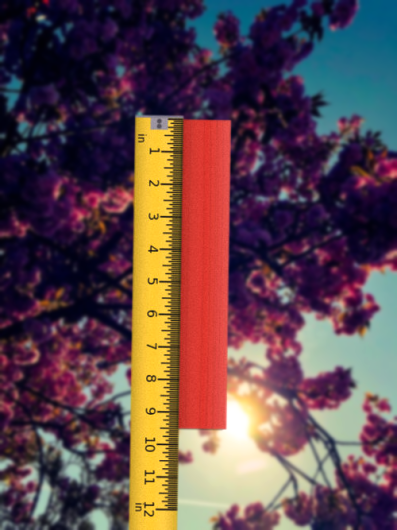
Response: 9.5
